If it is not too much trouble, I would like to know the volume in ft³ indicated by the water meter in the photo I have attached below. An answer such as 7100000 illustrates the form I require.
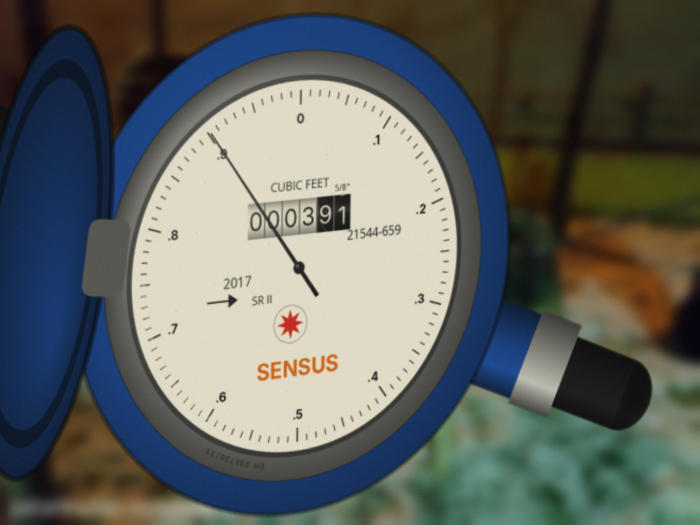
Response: 390.90
